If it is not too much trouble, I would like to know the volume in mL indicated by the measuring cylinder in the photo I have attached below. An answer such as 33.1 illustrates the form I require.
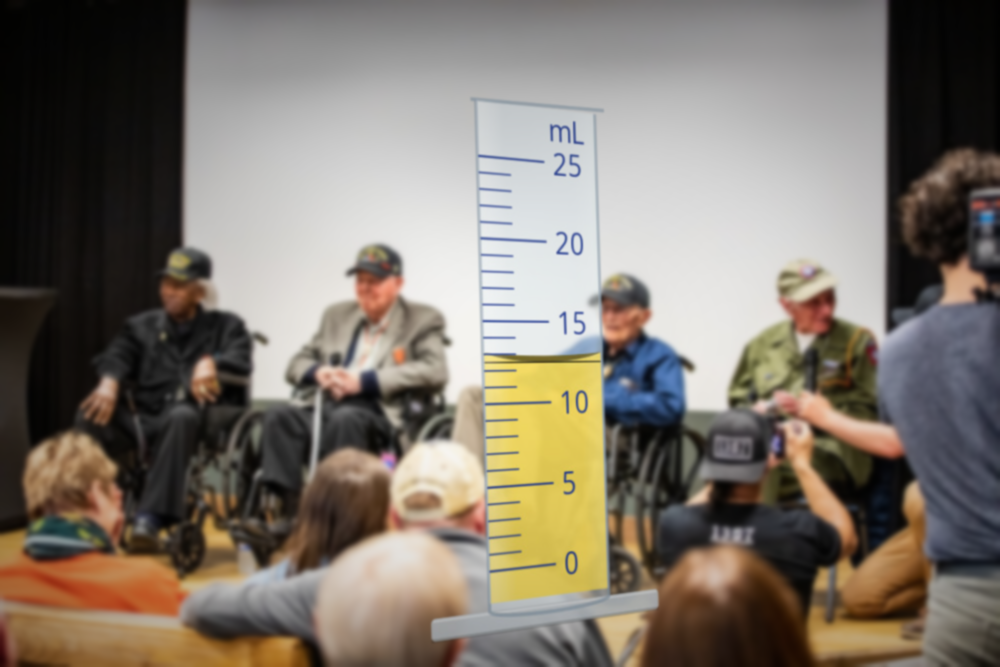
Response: 12.5
